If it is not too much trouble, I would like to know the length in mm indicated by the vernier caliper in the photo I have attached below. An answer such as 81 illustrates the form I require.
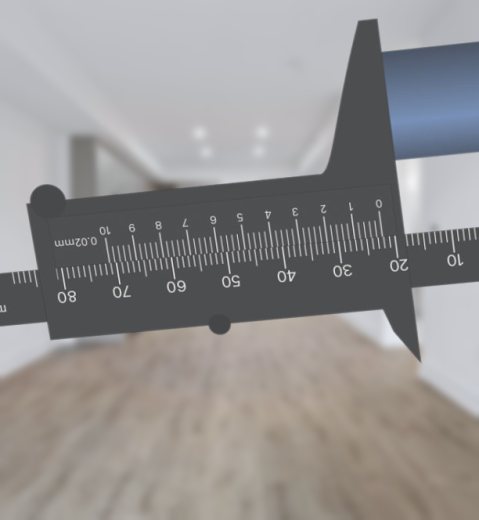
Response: 22.2
